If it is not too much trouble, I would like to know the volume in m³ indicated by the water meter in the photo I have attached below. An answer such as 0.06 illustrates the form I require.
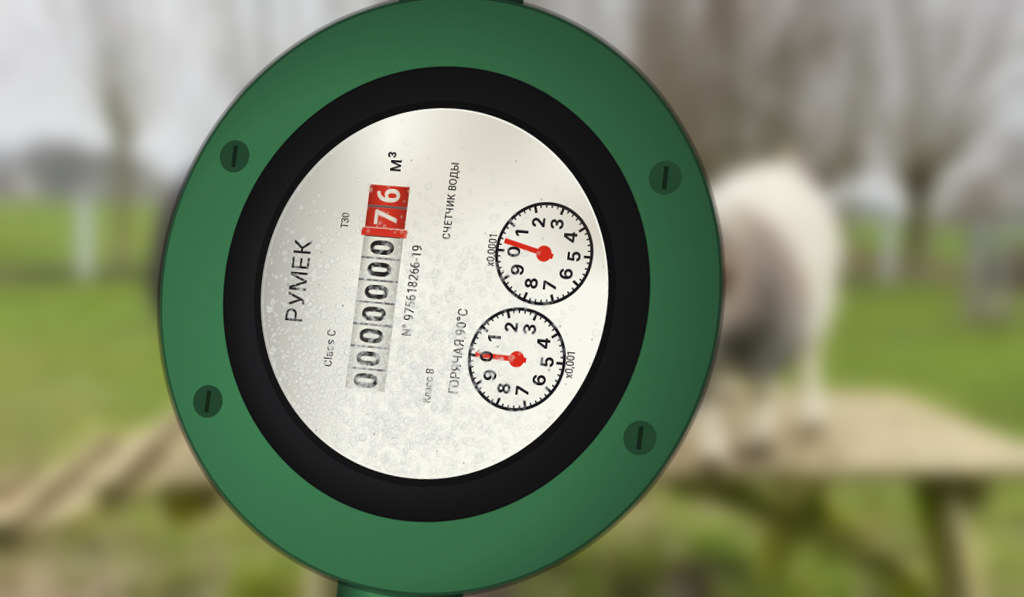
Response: 0.7600
